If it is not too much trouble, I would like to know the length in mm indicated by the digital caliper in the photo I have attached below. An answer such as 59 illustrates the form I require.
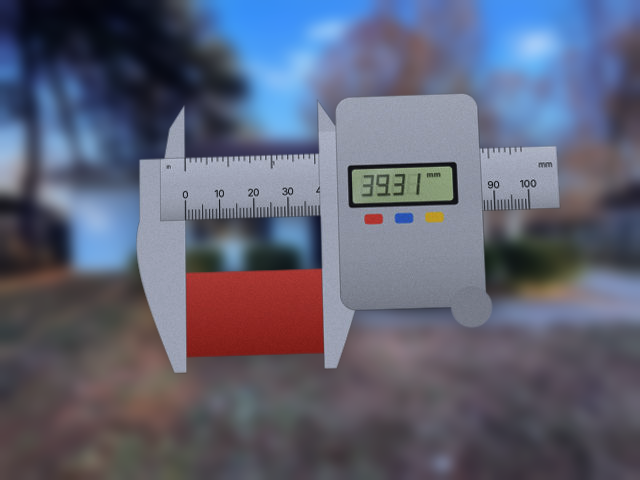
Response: 39.31
